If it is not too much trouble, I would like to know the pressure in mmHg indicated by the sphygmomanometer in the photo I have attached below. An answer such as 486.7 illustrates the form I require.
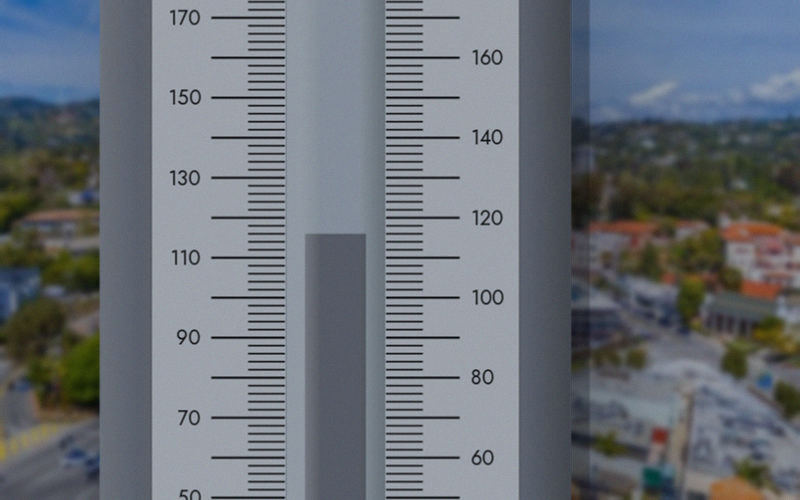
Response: 116
